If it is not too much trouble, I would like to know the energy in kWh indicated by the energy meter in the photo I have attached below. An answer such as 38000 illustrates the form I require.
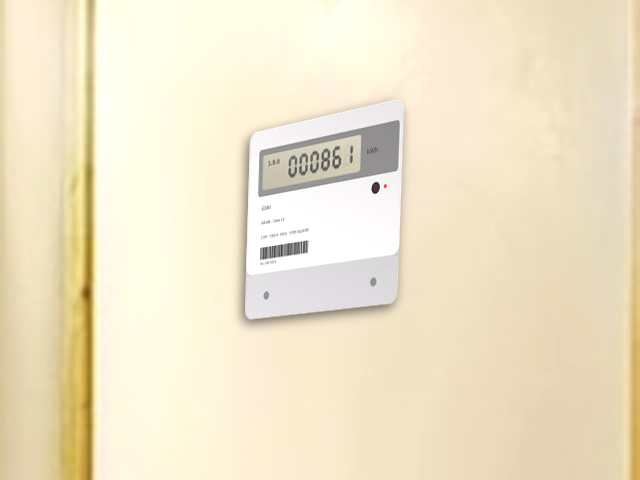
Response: 861
